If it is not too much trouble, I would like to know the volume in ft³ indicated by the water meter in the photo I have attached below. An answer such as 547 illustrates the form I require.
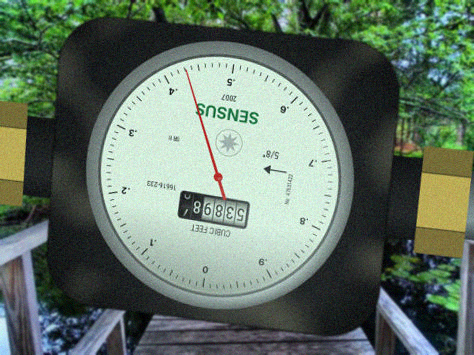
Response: 538987.43
